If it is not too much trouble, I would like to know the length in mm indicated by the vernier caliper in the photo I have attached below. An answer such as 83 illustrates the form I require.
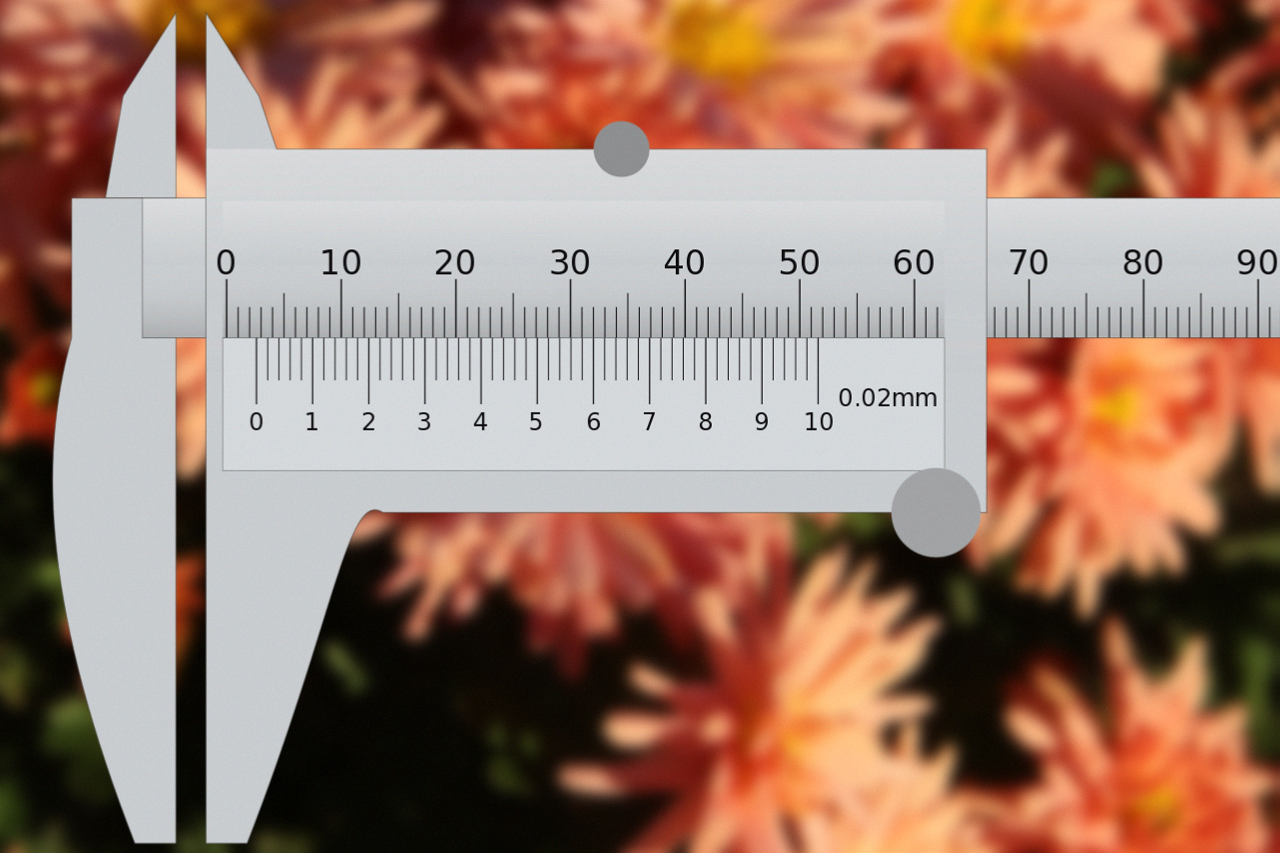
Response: 2.6
